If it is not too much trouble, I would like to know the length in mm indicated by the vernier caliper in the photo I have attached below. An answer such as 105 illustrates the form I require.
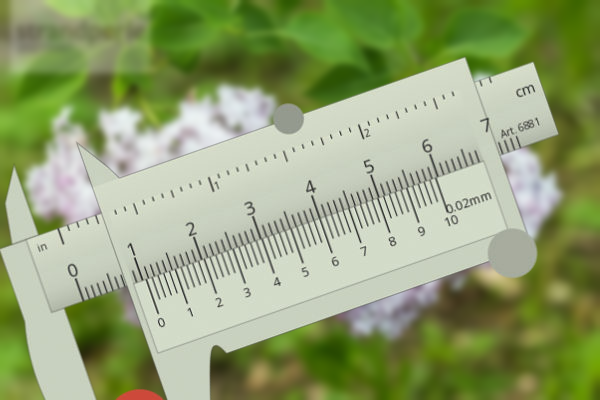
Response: 10.6
